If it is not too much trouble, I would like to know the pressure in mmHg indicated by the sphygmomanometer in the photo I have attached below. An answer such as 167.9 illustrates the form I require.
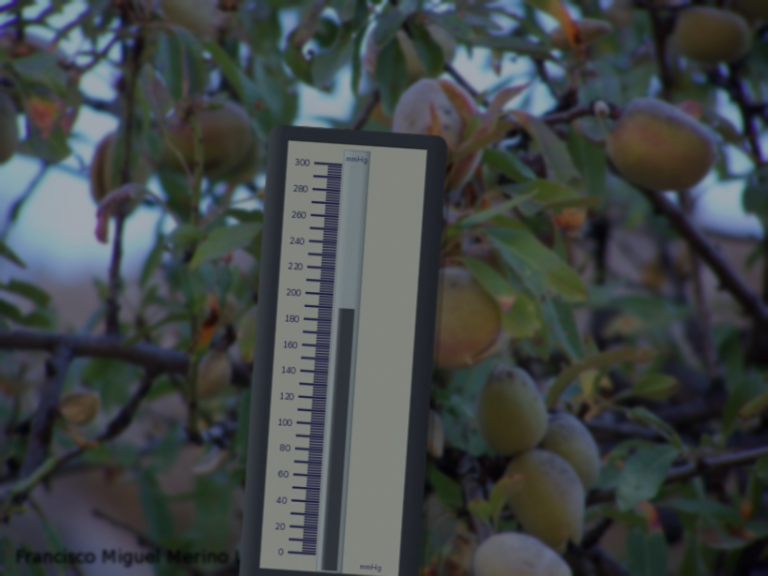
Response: 190
